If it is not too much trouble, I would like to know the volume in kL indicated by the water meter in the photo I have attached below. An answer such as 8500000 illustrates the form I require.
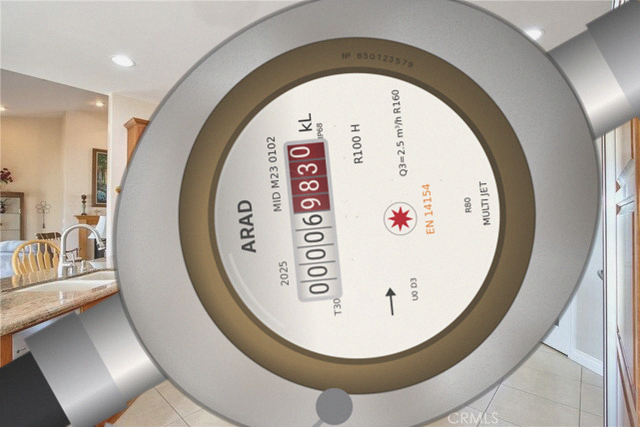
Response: 6.9830
